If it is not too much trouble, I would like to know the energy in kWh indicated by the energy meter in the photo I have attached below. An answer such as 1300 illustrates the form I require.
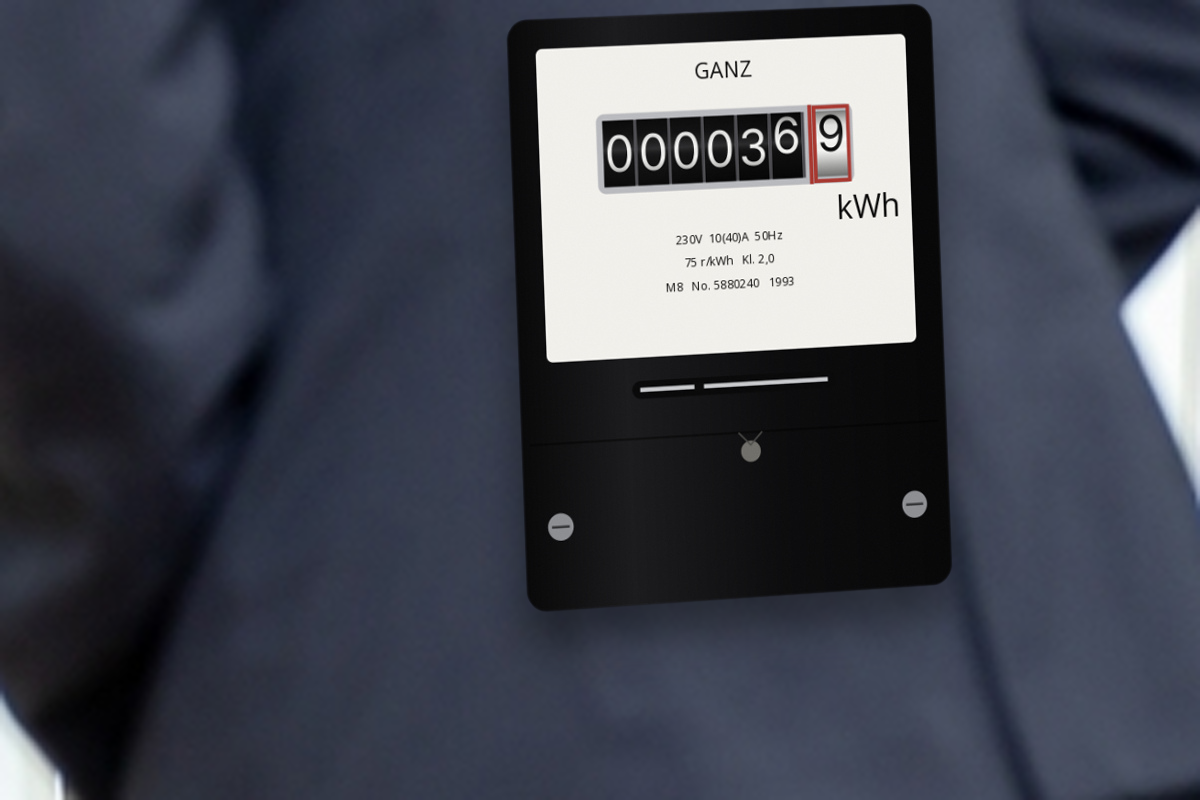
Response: 36.9
